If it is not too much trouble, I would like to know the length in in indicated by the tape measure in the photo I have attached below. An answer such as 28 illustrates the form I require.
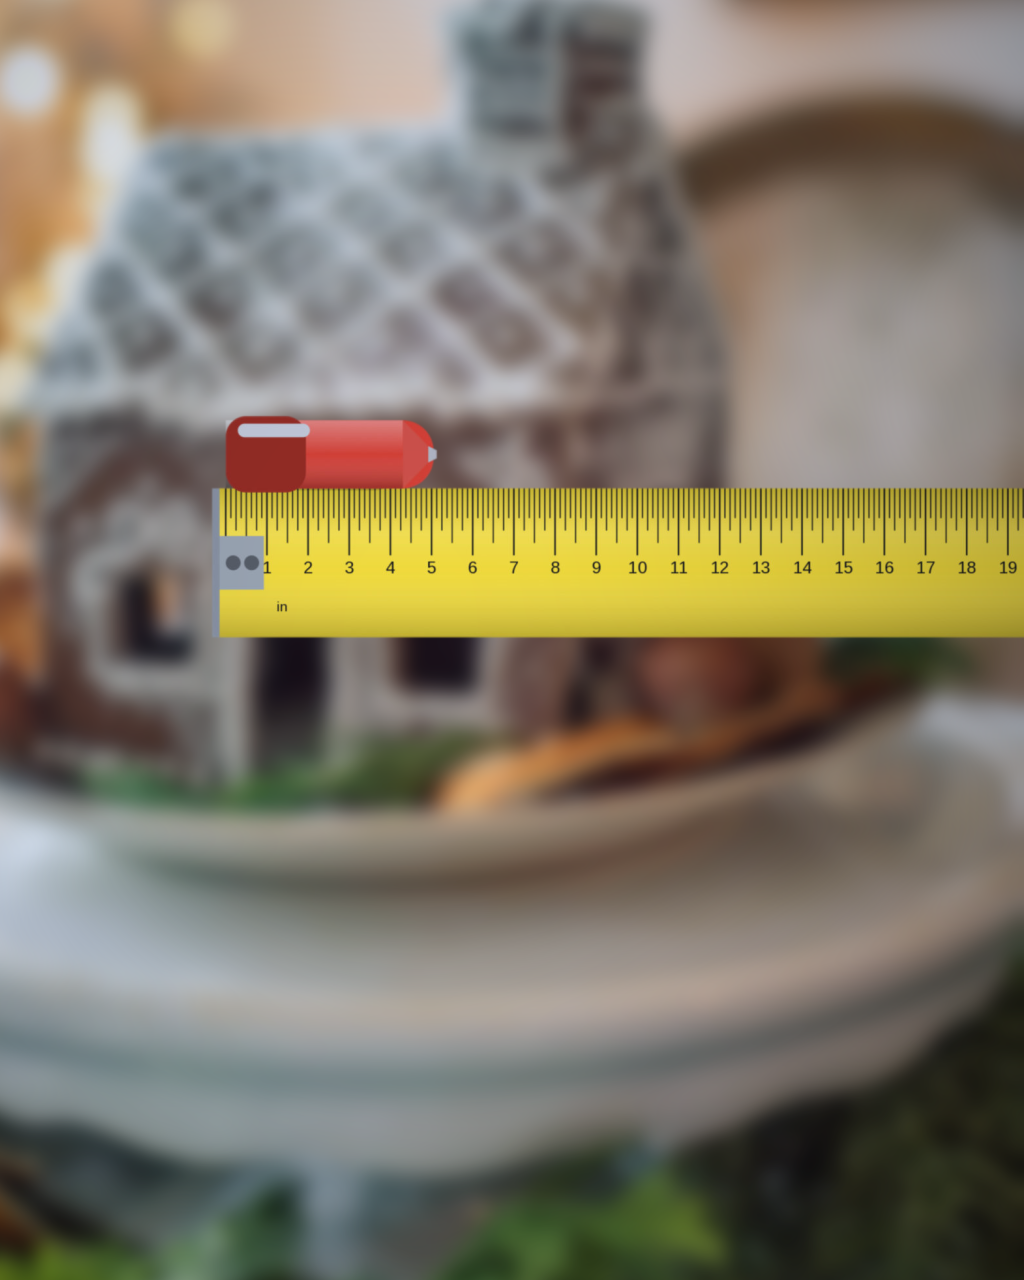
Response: 5.125
